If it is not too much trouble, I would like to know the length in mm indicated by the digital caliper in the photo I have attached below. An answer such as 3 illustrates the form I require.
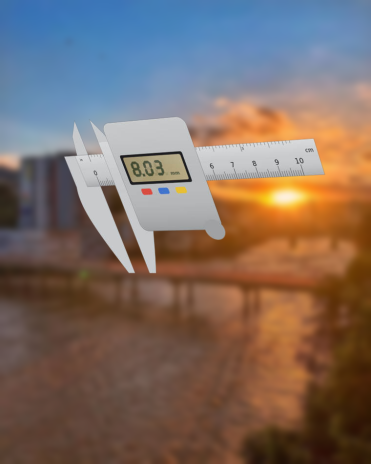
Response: 8.03
